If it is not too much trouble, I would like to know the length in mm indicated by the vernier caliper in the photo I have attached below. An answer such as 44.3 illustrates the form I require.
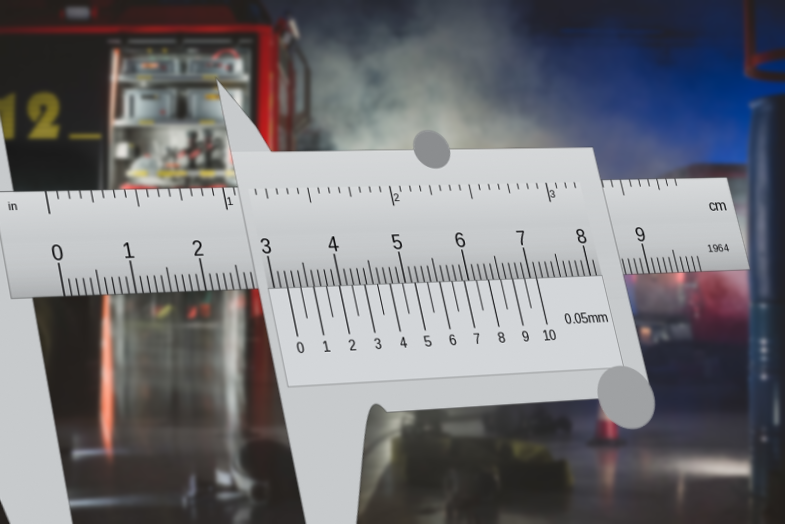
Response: 32.0
